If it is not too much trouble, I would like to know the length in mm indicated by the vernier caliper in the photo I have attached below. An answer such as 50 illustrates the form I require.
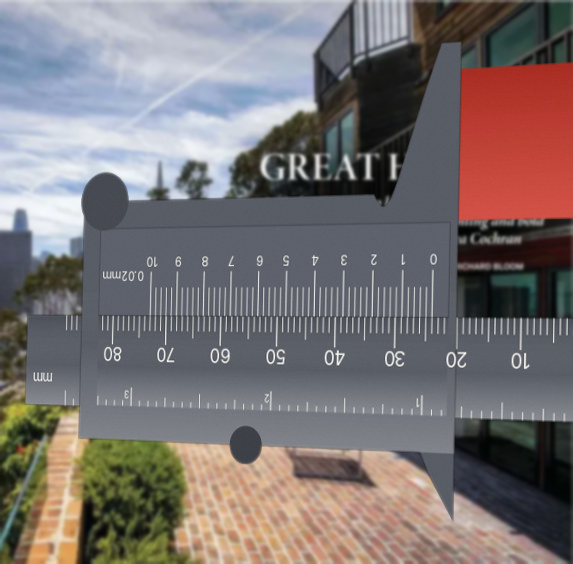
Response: 24.0
